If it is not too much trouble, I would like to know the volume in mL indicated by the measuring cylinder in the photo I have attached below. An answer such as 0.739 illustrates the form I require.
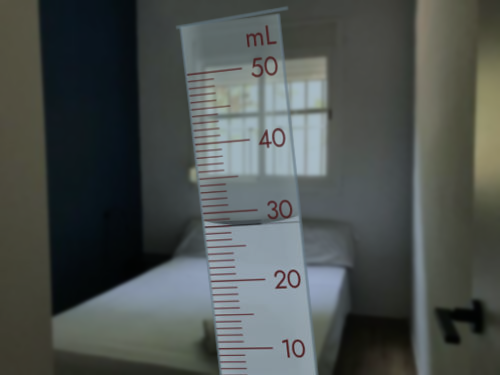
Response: 28
